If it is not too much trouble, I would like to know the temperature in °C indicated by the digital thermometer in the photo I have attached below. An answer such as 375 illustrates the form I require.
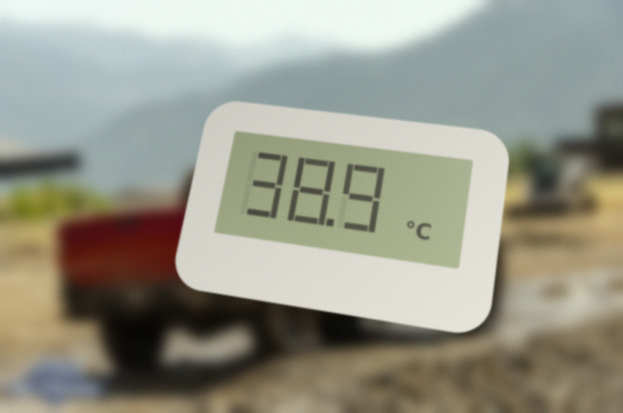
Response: 38.9
